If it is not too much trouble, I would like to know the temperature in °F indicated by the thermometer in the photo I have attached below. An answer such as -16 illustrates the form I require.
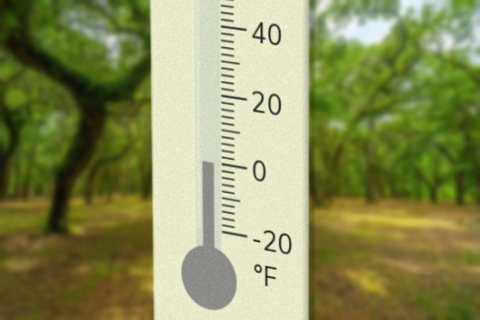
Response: 0
